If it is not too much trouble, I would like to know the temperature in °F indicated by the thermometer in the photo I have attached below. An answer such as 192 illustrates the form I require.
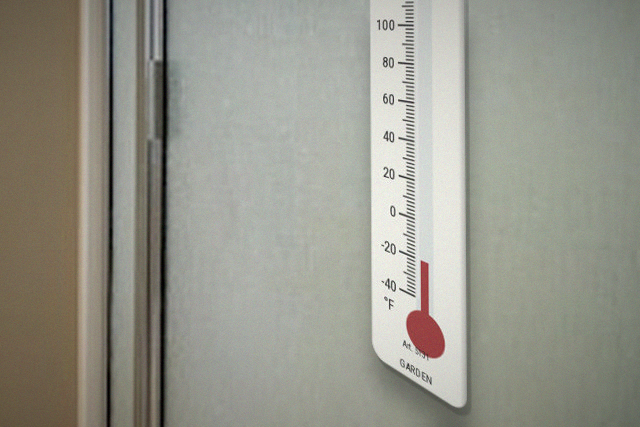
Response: -20
